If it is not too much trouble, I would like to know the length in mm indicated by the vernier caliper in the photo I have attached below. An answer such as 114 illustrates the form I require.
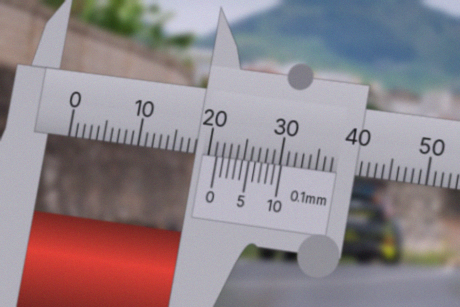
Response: 21.2
